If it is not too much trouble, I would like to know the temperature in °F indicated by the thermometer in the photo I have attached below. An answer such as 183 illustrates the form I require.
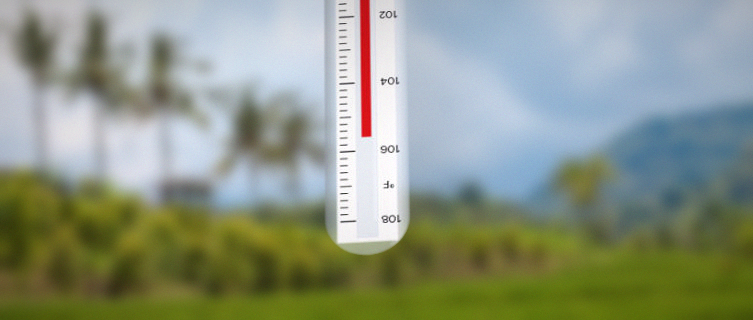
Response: 105.6
